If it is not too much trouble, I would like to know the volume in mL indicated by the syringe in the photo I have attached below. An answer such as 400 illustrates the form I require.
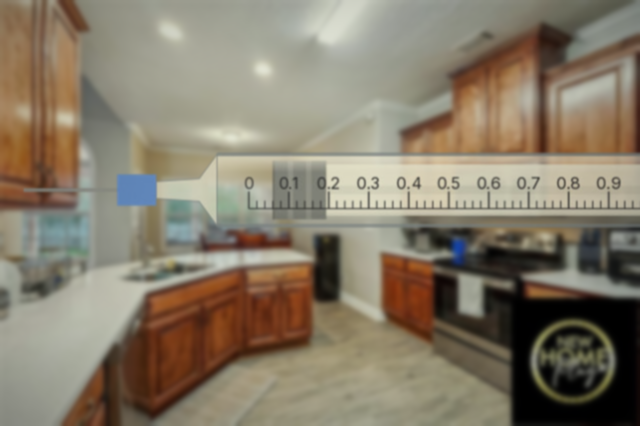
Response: 0.06
